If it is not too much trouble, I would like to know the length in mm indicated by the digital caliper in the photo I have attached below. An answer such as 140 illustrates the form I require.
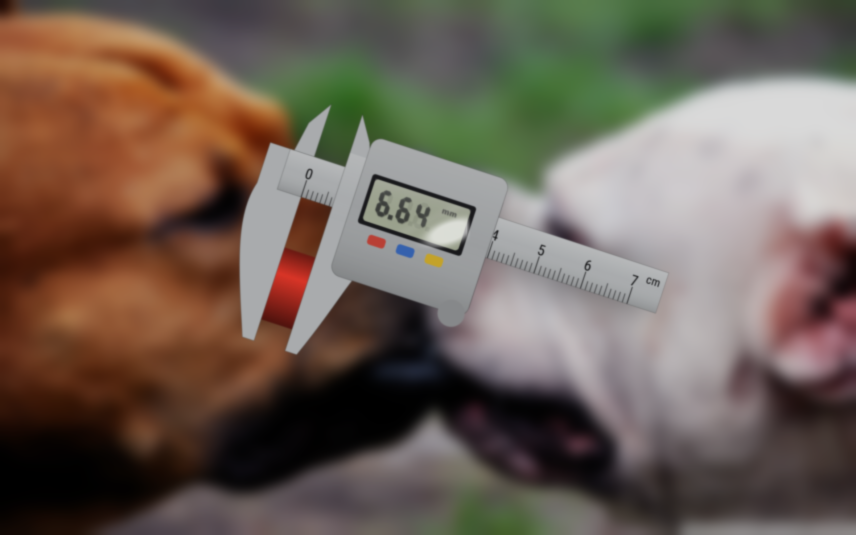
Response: 6.64
